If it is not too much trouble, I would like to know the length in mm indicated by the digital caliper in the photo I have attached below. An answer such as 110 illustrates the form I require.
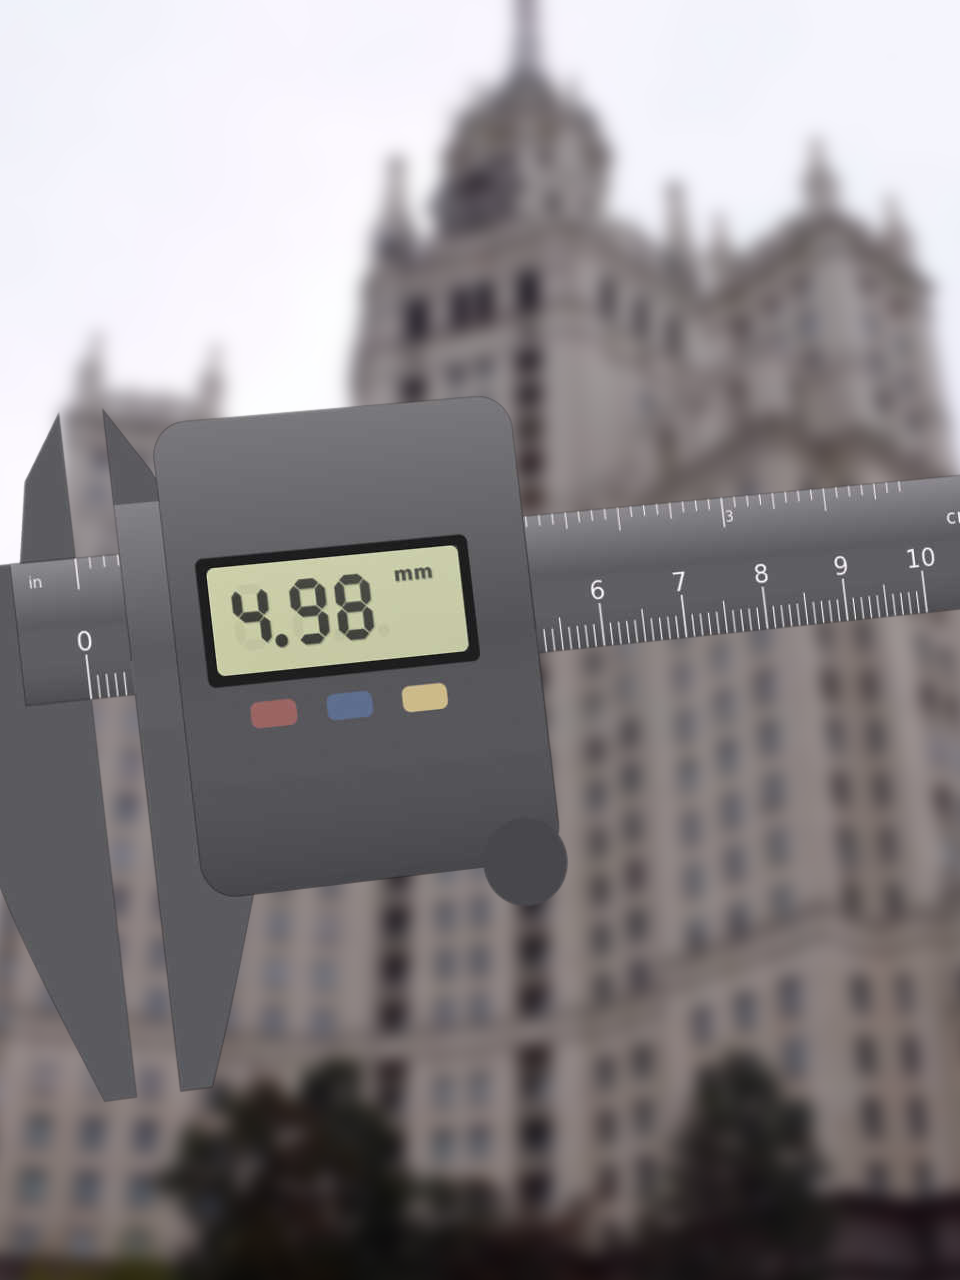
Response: 4.98
